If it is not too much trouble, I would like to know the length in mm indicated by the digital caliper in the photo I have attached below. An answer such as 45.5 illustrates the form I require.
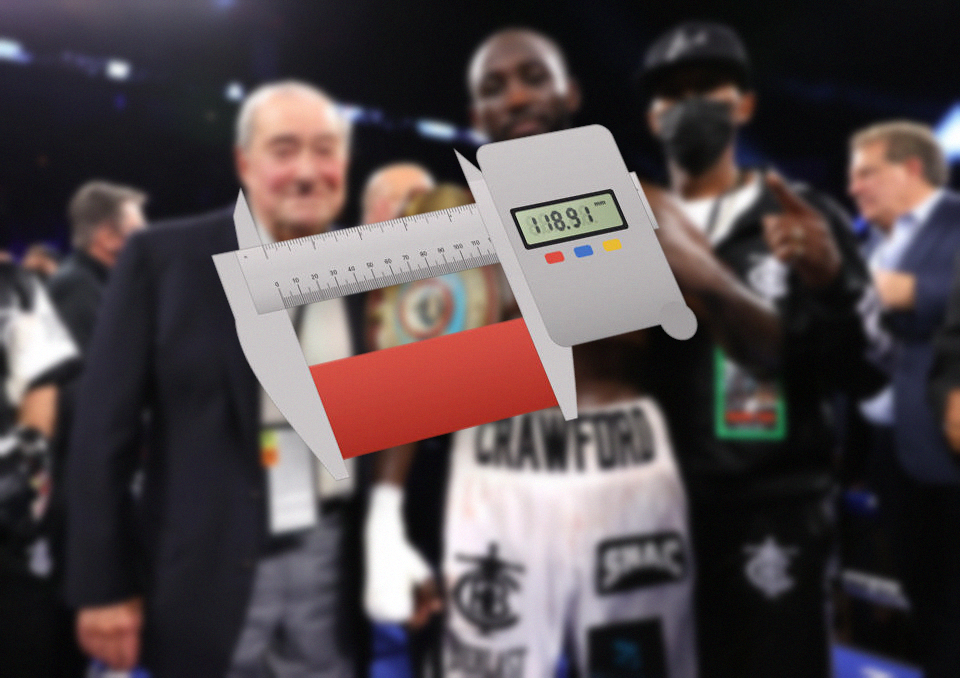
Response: 118.91
